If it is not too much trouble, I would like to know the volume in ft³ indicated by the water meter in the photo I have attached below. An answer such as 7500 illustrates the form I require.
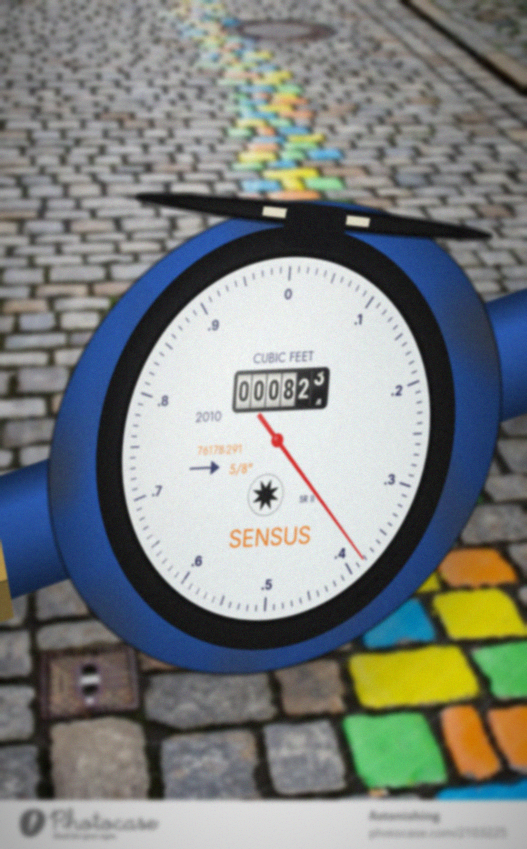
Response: 823.38
